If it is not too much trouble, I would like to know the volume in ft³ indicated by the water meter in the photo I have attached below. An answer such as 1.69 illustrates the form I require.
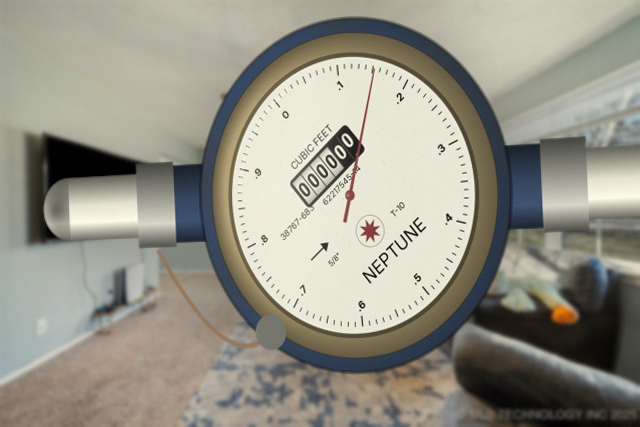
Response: 0.15
